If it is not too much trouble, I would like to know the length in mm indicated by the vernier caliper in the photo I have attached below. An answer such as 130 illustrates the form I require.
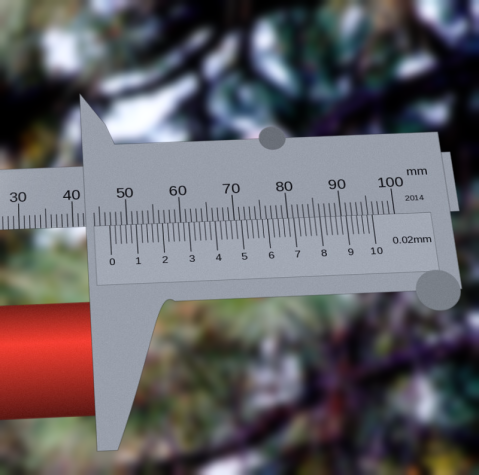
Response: 46.8
